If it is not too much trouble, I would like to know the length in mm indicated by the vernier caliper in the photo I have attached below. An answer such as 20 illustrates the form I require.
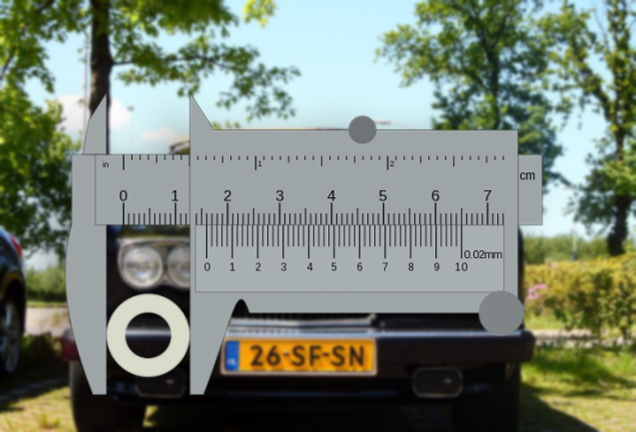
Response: 16.0
